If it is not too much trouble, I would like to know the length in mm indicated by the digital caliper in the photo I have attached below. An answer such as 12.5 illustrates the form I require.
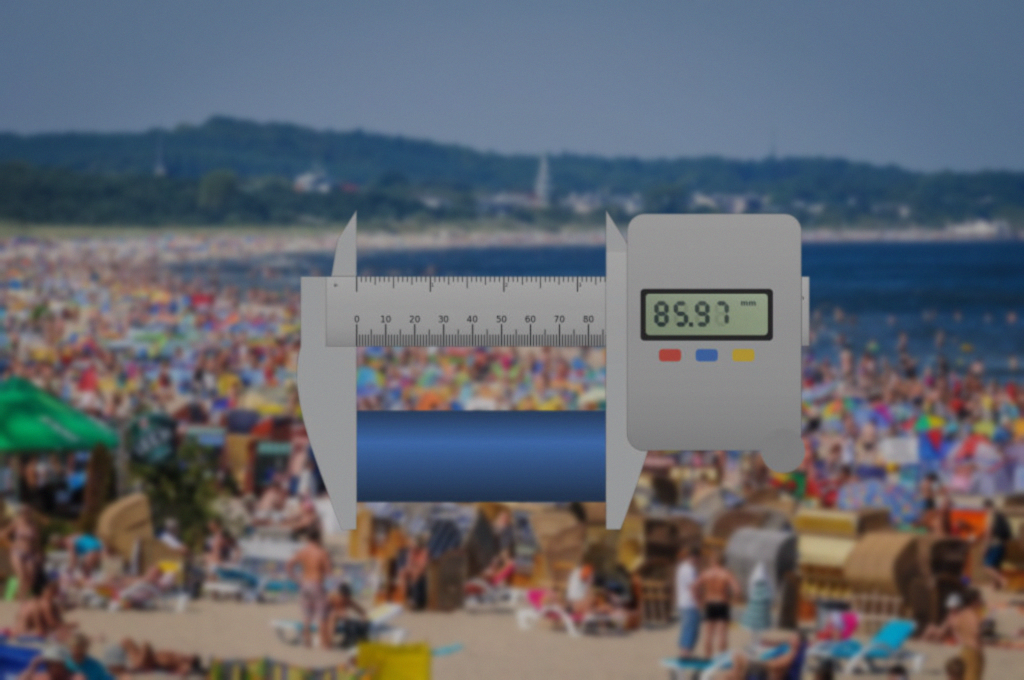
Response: 85.97
